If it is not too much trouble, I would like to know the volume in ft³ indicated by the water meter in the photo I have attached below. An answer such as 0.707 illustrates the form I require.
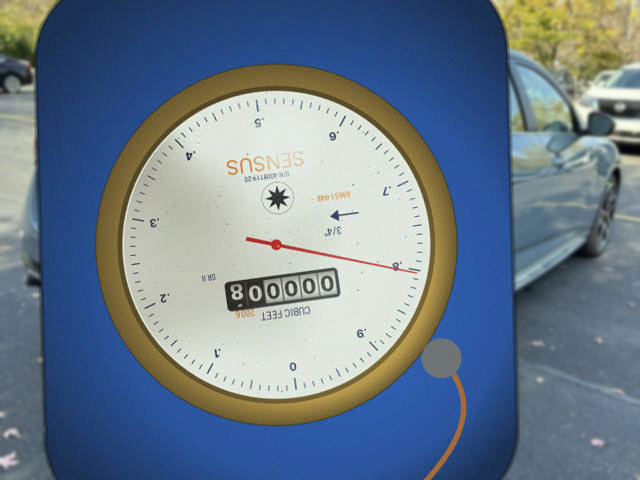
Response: 7.80
